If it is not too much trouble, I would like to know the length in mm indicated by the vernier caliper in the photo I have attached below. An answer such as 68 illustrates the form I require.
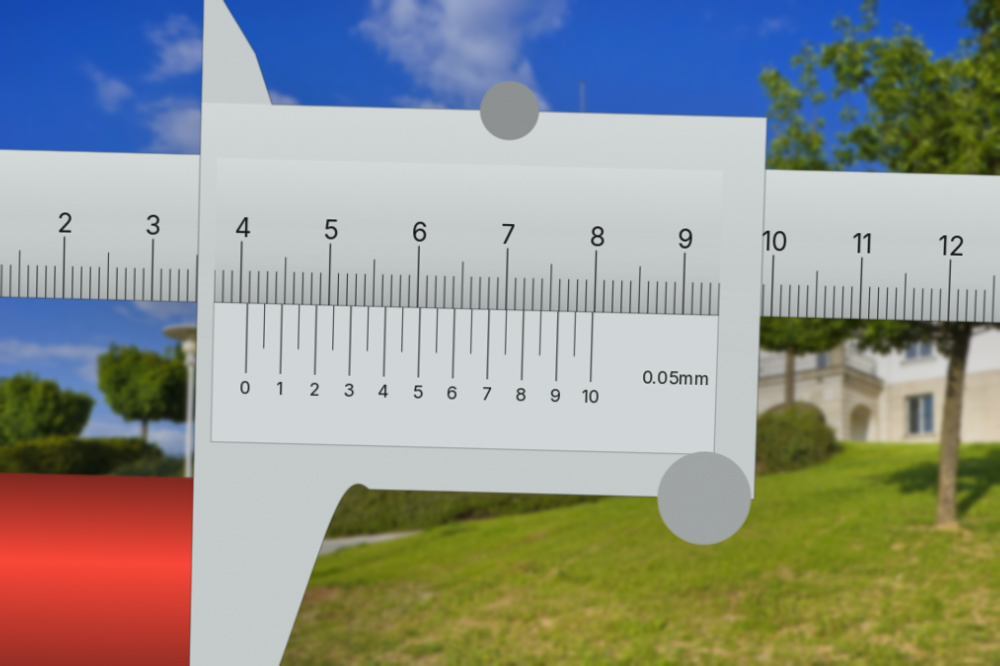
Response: 40.8
